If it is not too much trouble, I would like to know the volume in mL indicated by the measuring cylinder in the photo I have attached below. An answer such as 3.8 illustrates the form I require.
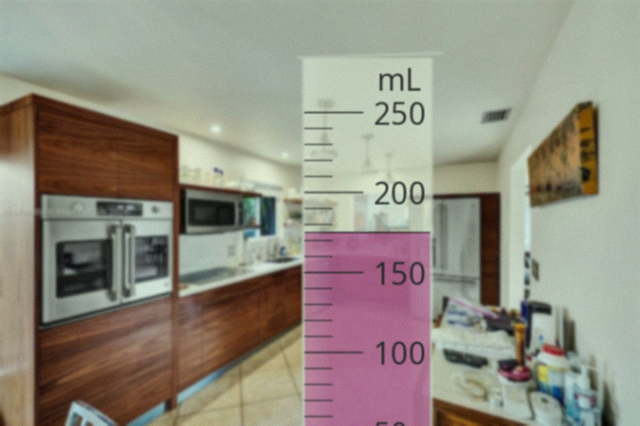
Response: 175
